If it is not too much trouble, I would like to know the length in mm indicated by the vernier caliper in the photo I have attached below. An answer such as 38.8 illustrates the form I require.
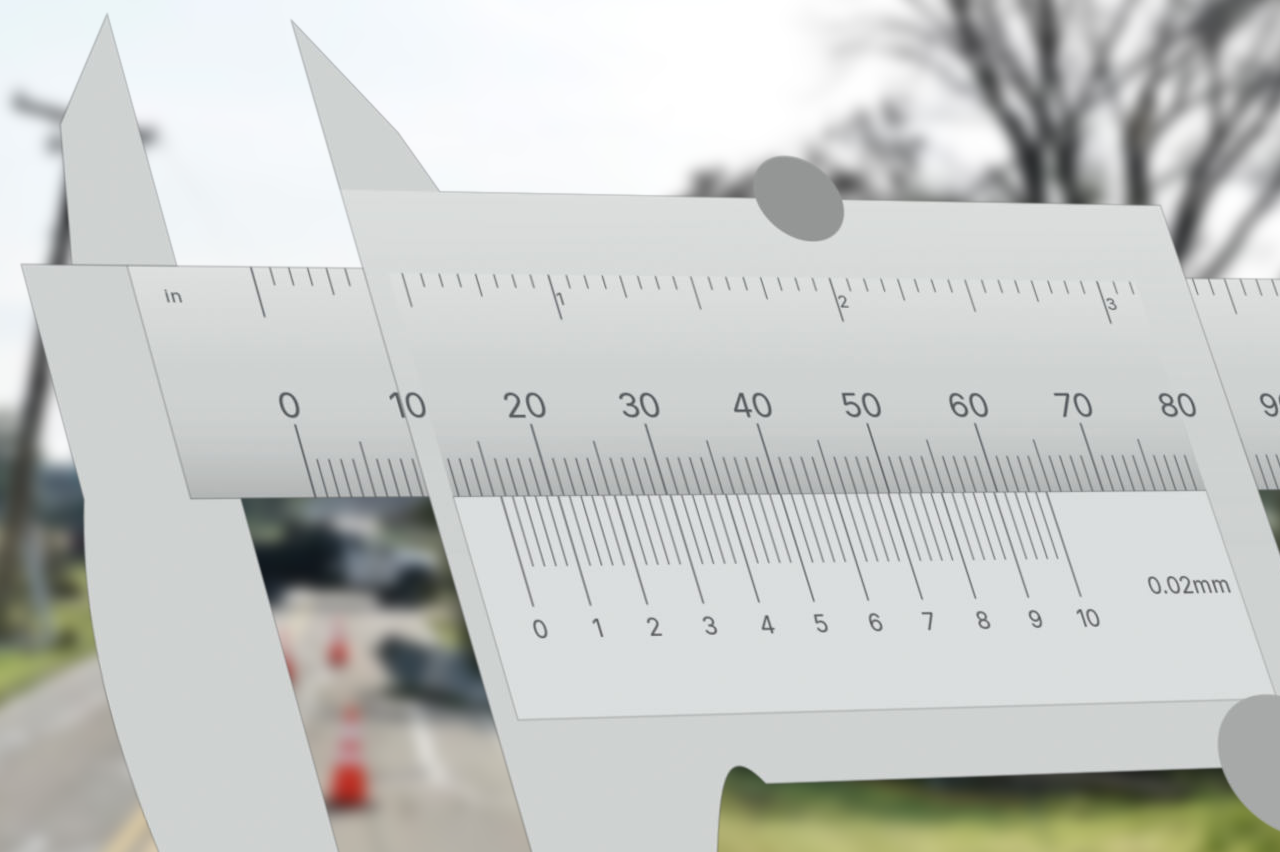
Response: 15.6
